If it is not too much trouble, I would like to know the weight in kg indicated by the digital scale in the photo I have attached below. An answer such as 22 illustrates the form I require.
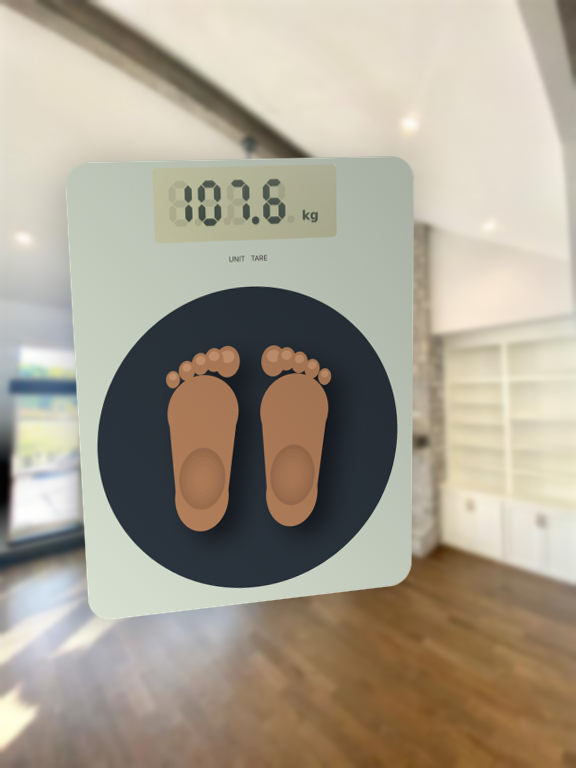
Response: 107.6
